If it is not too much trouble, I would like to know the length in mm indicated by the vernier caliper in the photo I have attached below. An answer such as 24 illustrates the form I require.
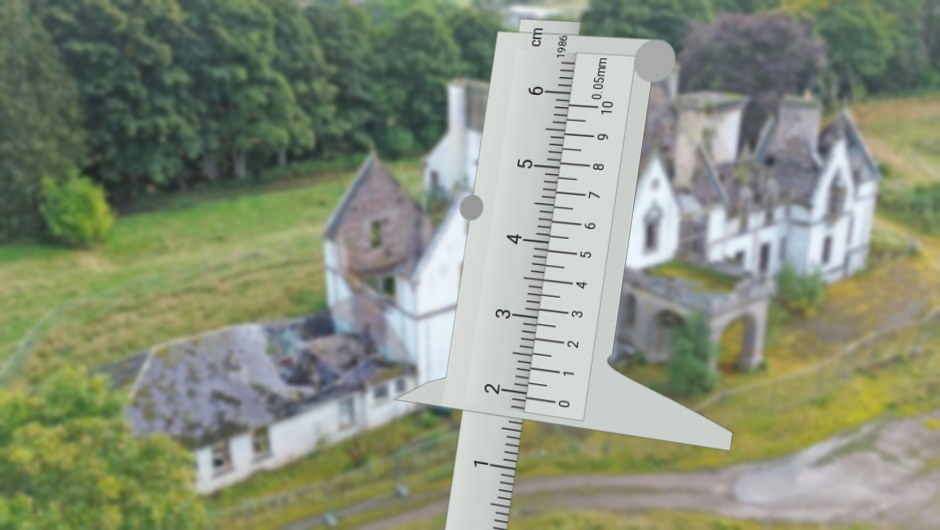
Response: 19.4
